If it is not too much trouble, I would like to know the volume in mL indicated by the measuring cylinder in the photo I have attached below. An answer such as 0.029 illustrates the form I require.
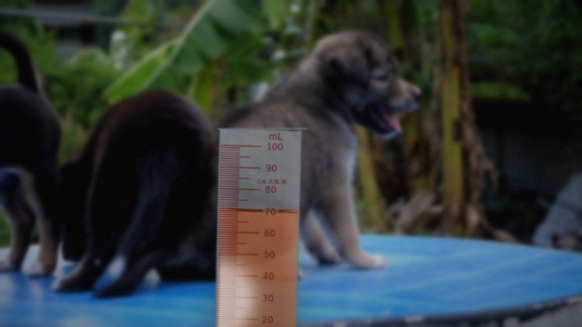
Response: 70
